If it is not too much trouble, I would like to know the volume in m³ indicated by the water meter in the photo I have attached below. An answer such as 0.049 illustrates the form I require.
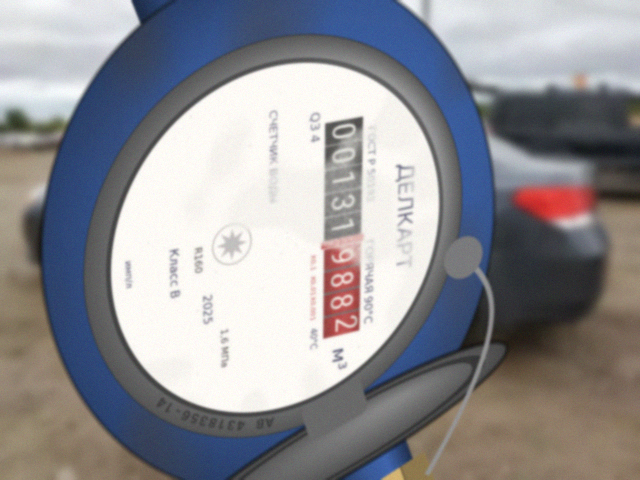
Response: 131.9882
